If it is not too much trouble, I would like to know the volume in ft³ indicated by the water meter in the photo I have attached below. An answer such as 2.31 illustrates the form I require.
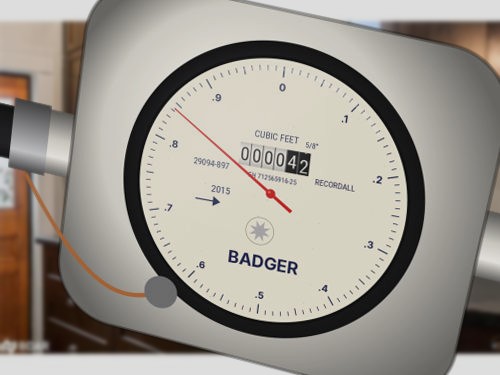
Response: 41.84
